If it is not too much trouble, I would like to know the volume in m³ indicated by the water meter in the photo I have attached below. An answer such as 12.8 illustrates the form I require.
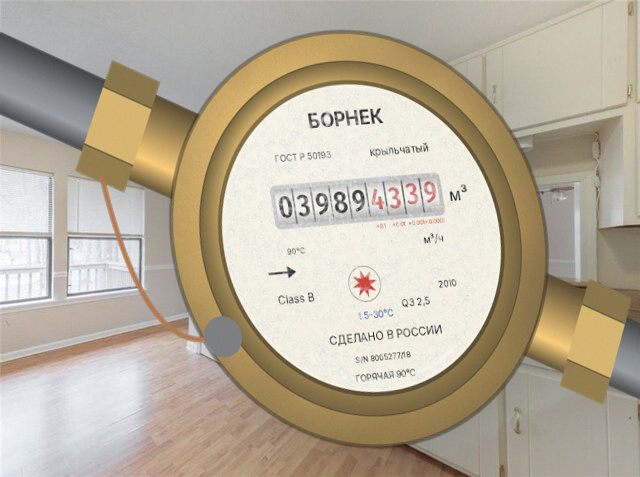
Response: 3989.4339
